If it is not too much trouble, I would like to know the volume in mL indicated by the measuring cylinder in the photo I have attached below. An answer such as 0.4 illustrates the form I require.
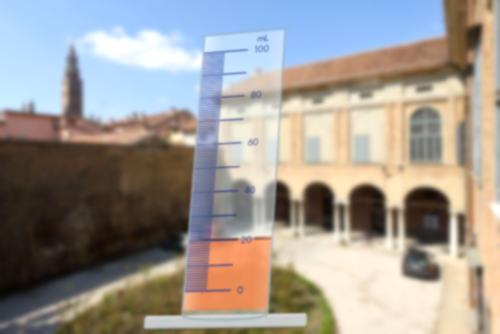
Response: 20
